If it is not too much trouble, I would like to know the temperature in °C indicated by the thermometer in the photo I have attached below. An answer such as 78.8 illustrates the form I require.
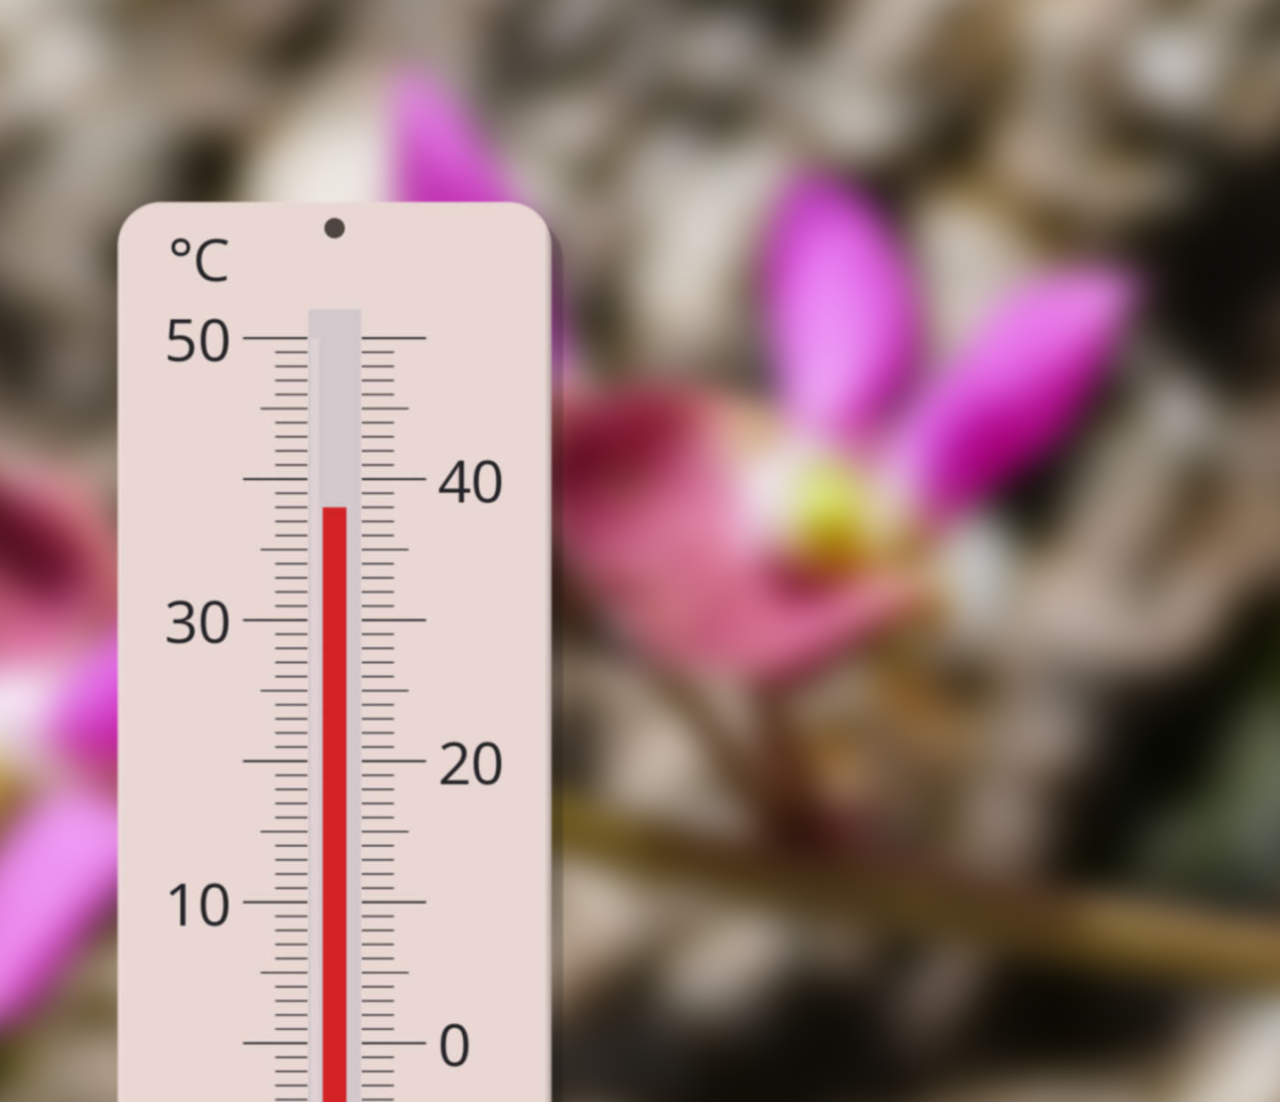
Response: 38
